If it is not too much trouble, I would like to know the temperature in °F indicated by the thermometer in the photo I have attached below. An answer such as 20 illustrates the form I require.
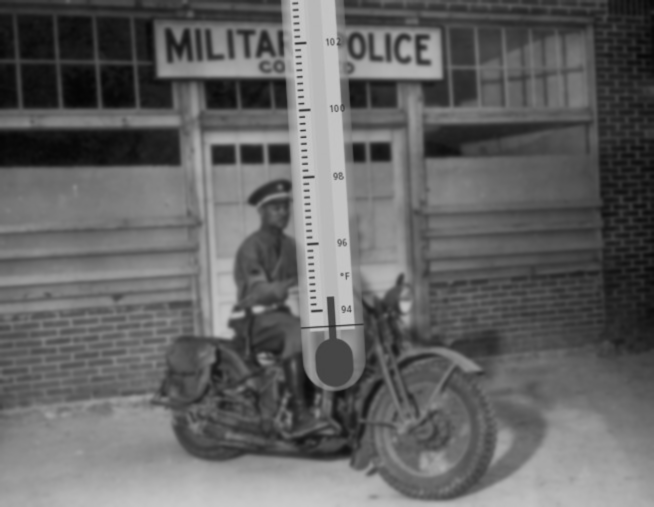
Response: 94.4
